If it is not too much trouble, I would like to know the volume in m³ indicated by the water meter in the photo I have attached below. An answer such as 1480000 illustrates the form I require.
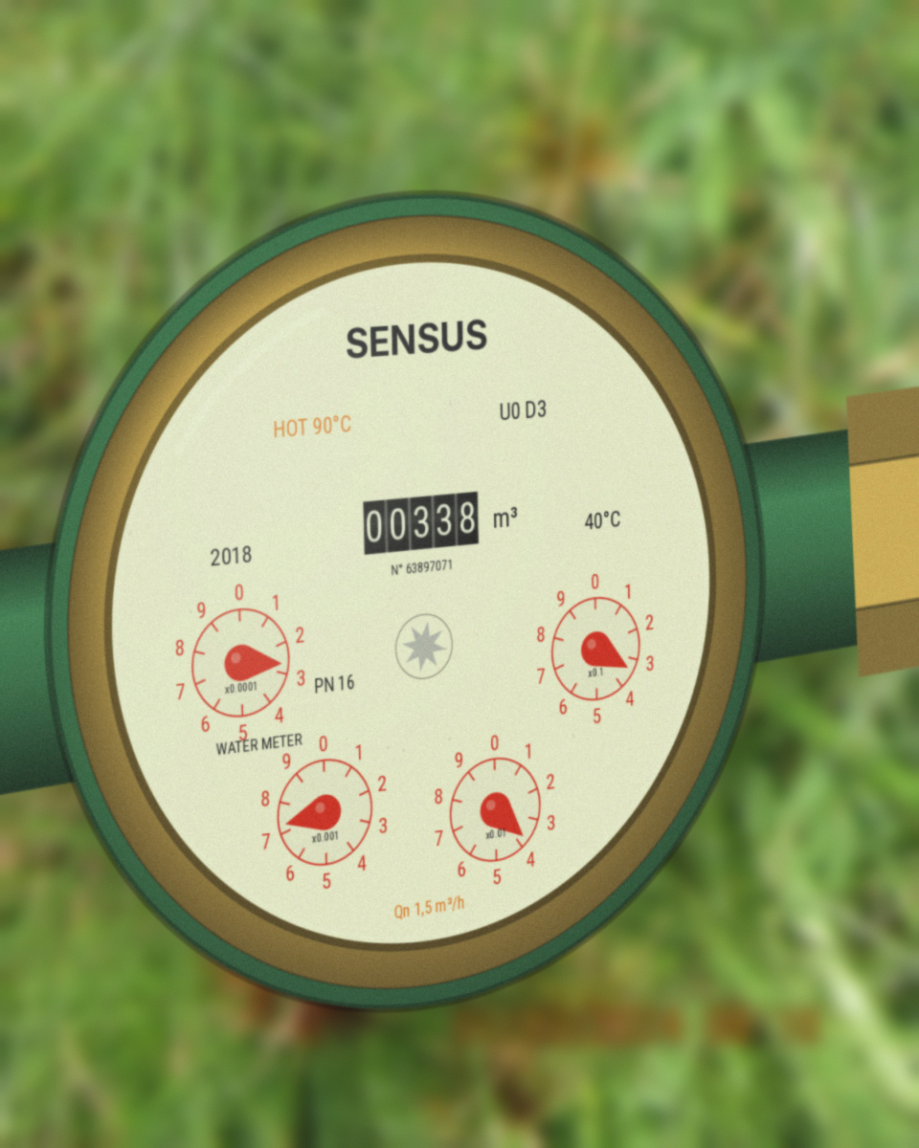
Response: 338.3372
